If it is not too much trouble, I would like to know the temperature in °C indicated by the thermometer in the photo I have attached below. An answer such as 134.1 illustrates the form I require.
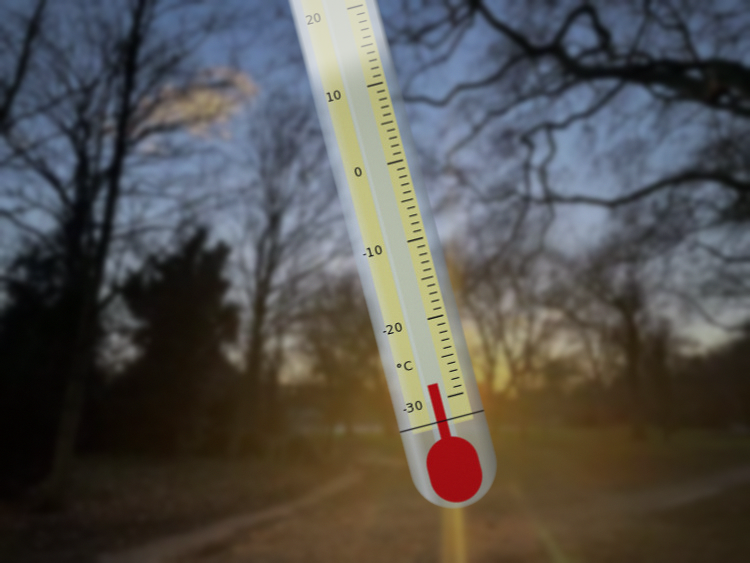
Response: -28
